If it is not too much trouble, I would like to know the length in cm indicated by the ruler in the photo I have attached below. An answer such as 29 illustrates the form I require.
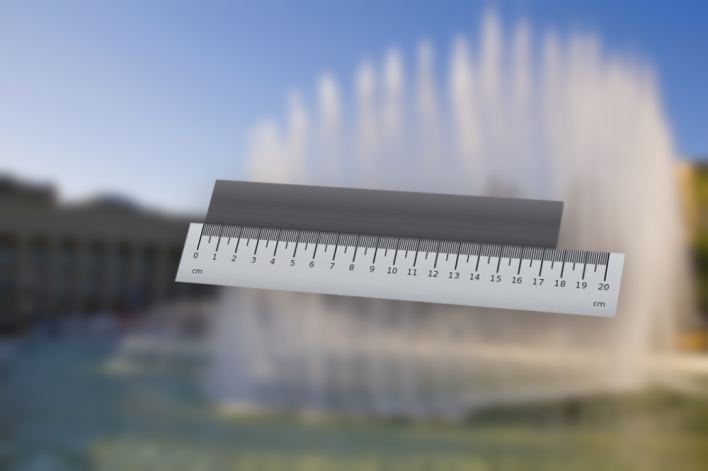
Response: 17.5
